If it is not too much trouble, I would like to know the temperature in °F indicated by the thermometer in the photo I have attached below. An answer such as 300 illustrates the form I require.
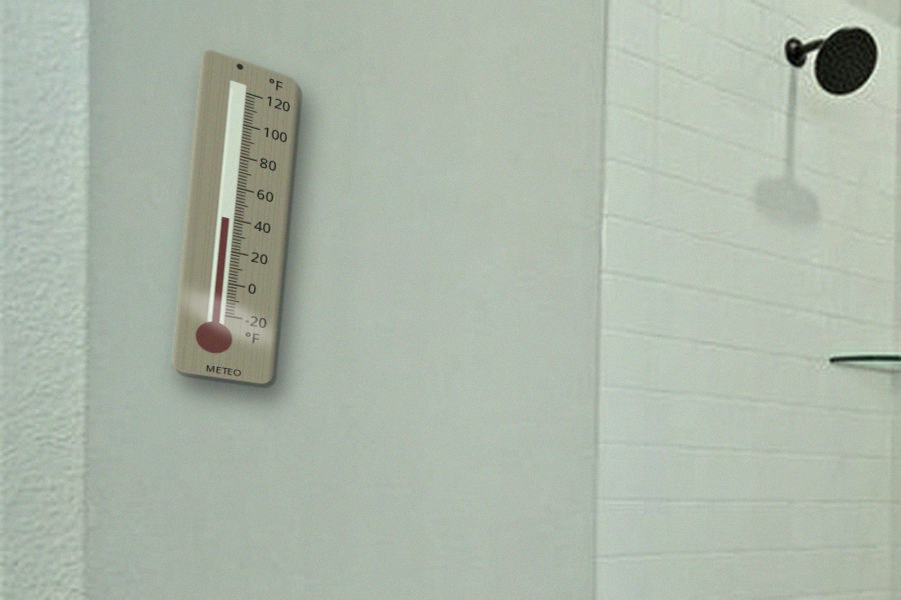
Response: 40
